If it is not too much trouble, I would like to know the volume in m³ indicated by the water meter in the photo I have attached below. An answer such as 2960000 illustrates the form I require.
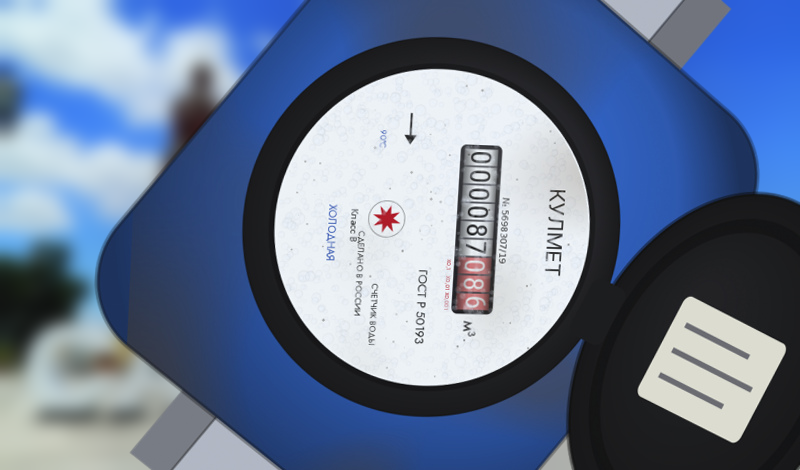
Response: 87.086
